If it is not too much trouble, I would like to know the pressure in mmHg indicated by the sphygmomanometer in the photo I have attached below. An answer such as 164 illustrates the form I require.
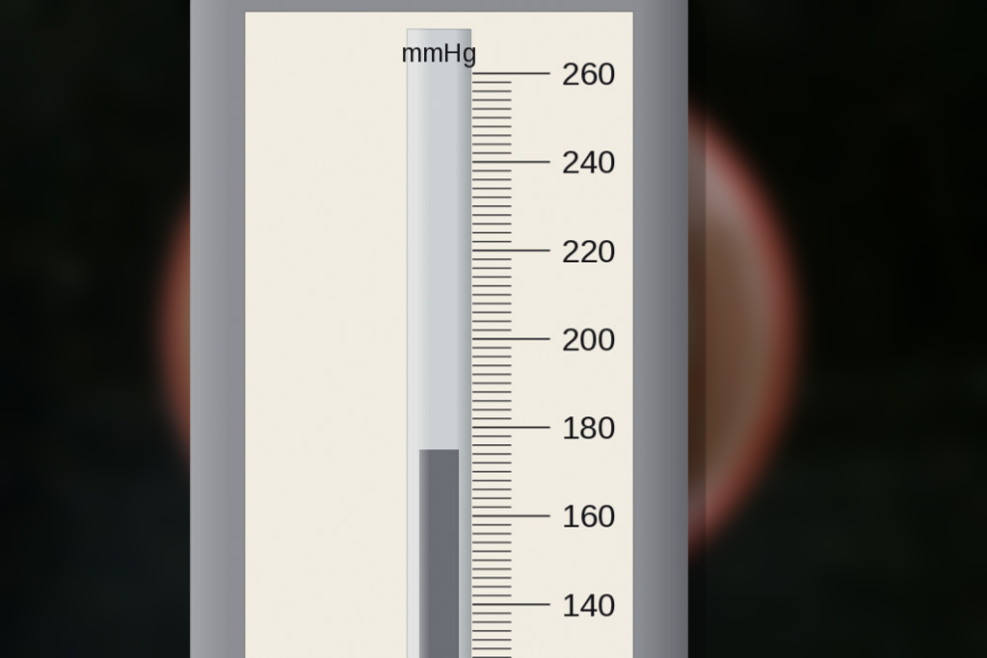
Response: 175
